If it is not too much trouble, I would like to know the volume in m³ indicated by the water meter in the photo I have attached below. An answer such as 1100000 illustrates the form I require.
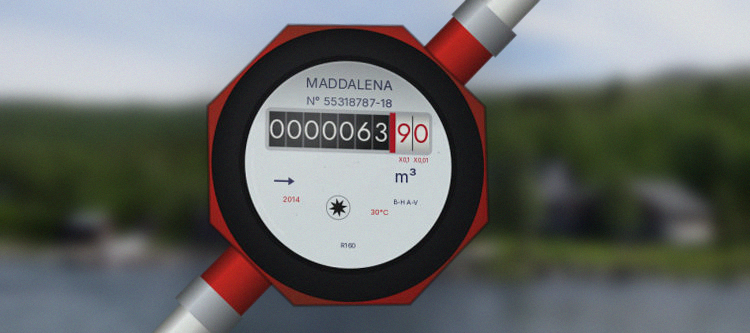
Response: 63.90
